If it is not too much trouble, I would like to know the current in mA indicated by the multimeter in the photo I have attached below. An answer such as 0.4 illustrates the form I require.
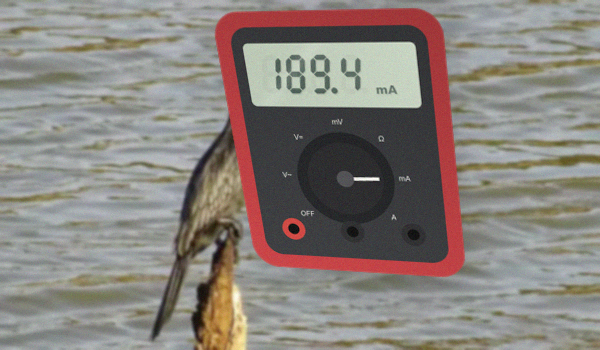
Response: 189.4
